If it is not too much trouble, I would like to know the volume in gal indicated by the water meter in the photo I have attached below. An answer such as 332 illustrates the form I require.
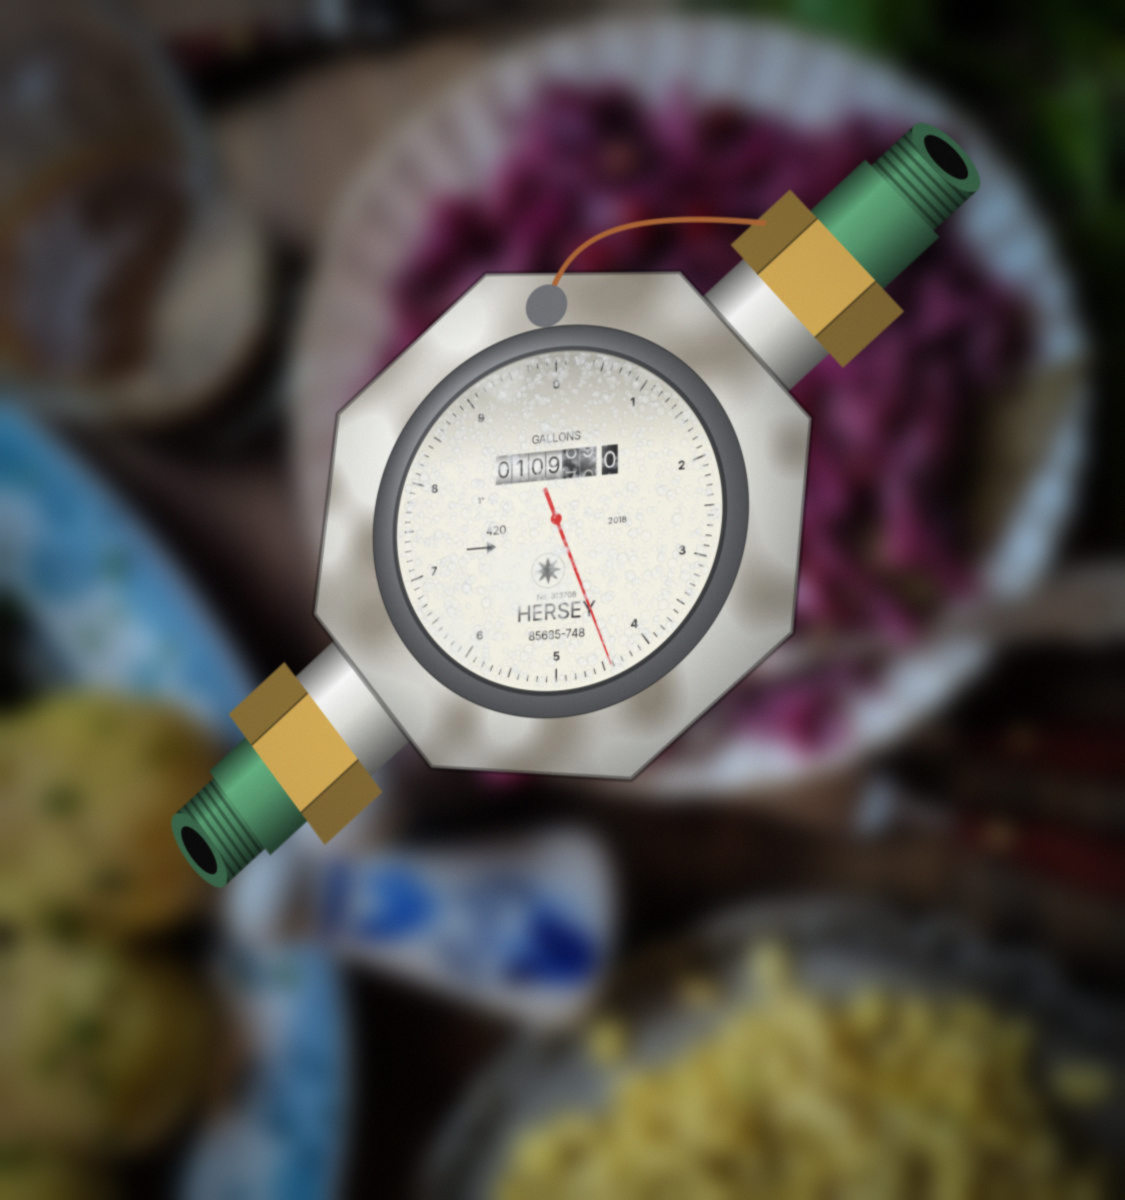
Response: 109694.4
